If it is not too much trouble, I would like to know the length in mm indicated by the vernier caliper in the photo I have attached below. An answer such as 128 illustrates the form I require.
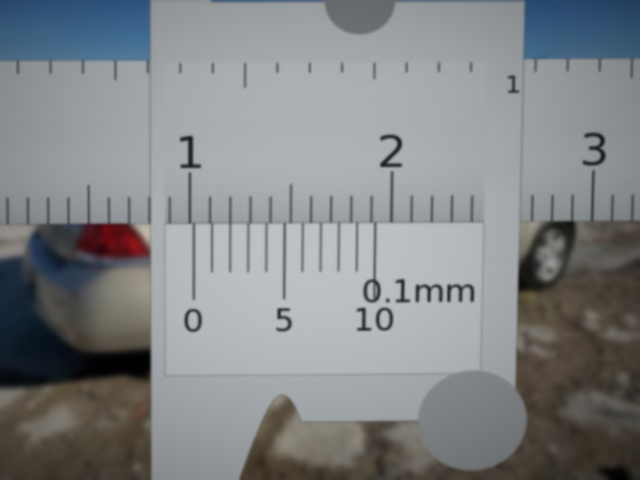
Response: 10.2
